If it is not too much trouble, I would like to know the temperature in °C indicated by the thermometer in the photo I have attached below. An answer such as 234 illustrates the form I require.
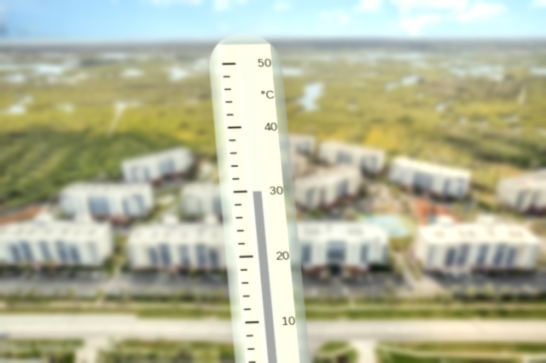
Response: 30
